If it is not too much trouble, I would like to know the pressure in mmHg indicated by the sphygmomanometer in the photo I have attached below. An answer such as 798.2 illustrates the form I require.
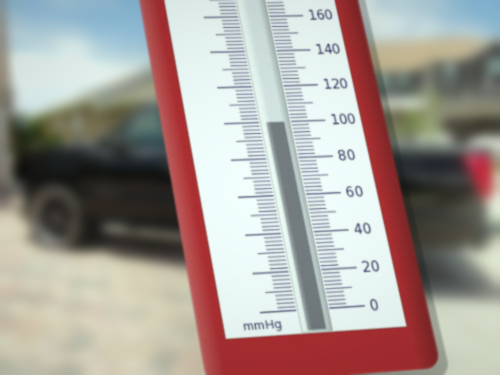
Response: 100
